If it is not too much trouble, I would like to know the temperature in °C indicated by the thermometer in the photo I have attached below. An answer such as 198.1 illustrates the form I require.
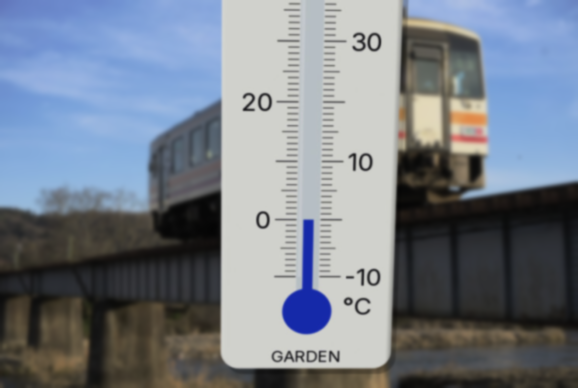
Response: 0
